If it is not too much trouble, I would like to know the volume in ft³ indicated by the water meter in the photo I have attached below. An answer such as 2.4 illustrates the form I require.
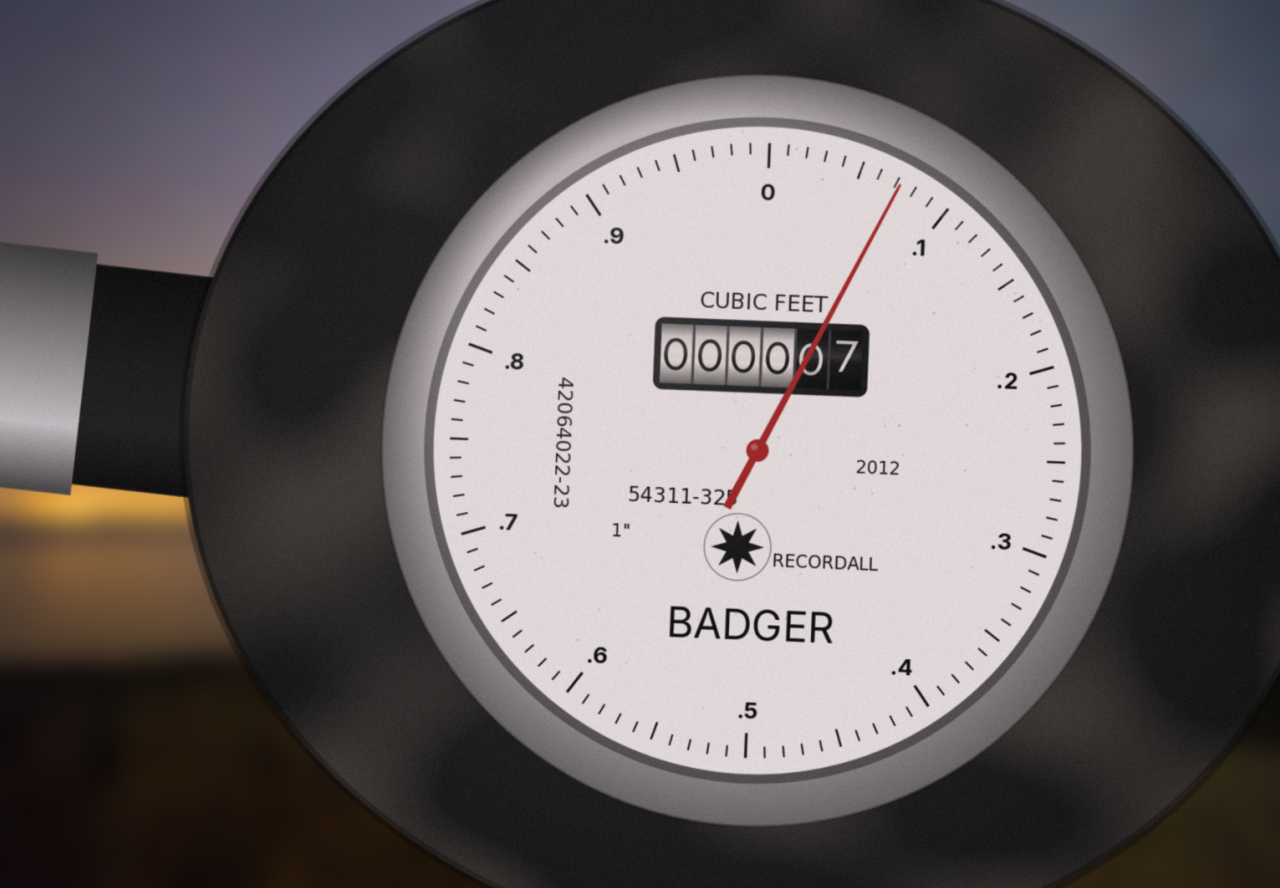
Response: 7.07
